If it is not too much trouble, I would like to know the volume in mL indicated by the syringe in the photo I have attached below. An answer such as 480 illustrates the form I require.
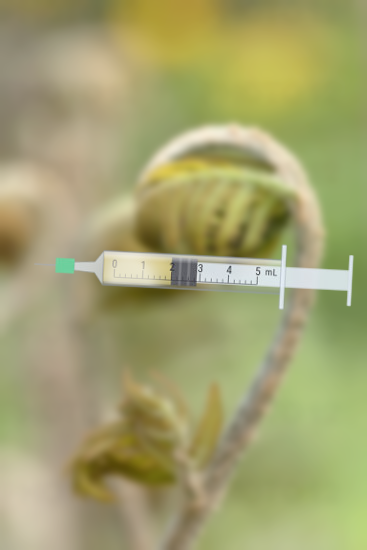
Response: 2
